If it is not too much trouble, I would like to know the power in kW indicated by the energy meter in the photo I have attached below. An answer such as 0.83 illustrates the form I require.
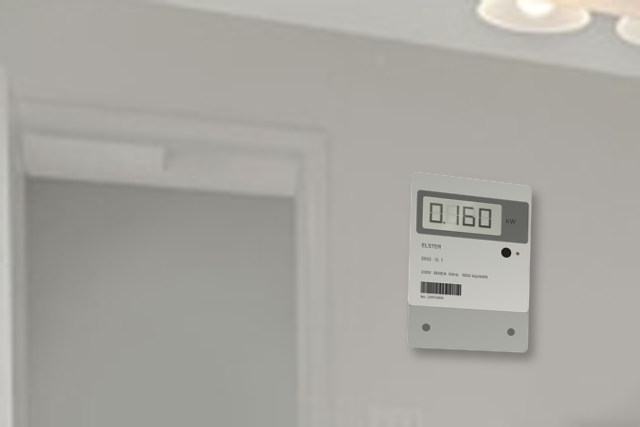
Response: 0.160
